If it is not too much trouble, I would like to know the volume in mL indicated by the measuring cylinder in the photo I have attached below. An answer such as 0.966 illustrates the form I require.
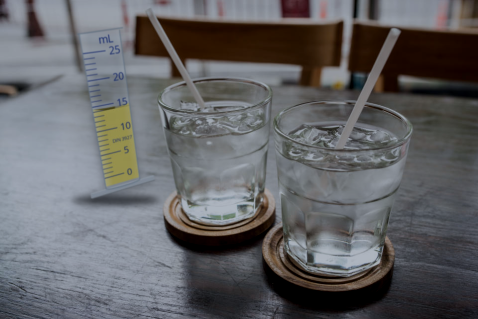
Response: 14
